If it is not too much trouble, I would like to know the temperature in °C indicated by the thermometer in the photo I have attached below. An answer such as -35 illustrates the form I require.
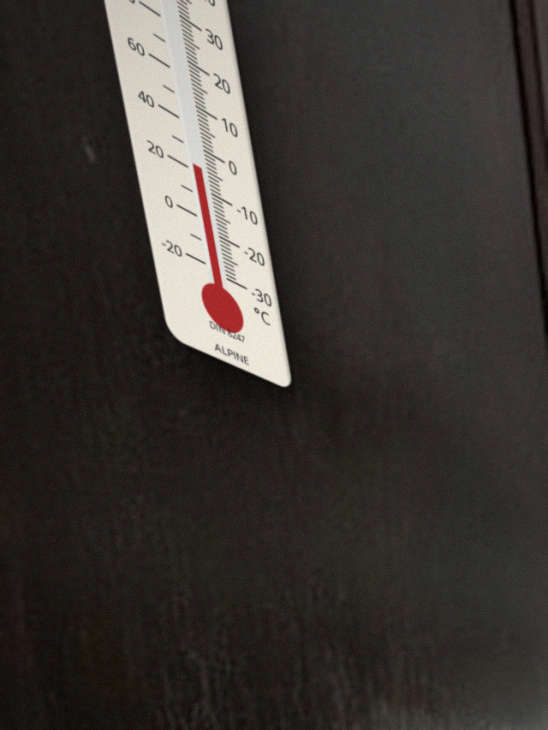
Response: -5
